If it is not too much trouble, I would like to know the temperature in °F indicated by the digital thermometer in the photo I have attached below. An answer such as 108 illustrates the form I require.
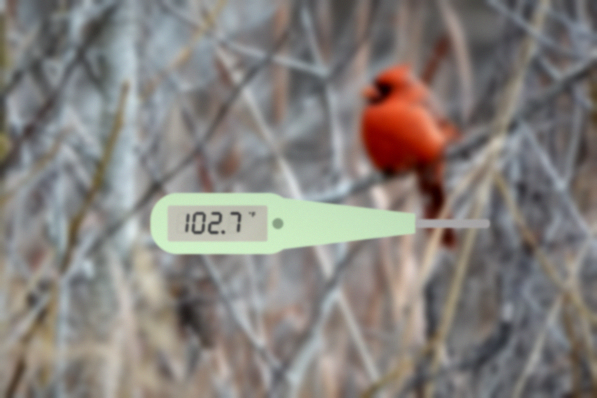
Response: 102.7
